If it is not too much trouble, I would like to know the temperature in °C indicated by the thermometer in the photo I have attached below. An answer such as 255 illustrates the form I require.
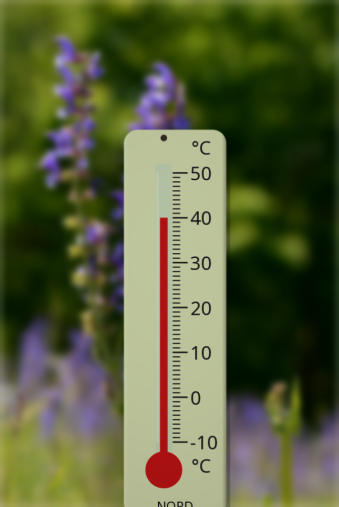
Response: 40
